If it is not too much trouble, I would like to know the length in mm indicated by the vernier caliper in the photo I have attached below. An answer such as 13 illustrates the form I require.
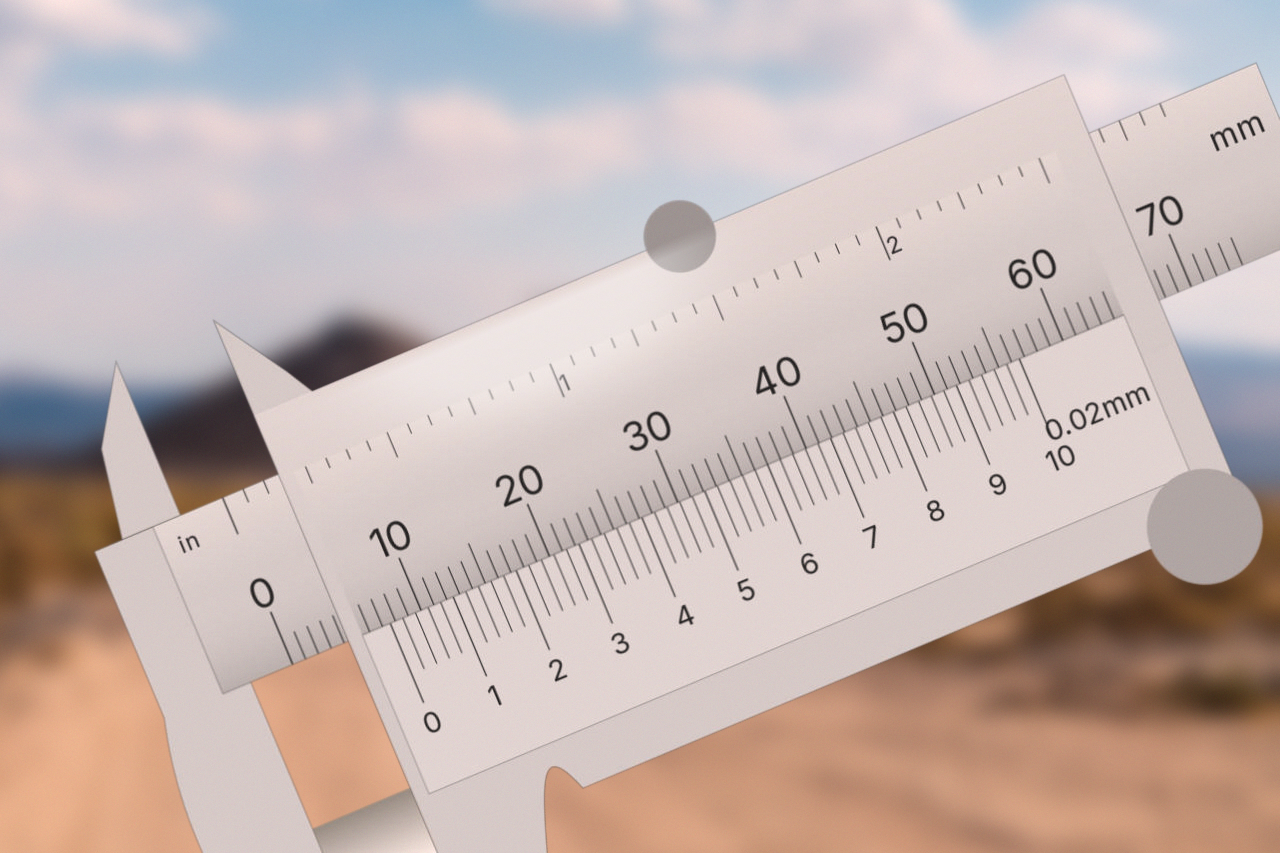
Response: 7.6
